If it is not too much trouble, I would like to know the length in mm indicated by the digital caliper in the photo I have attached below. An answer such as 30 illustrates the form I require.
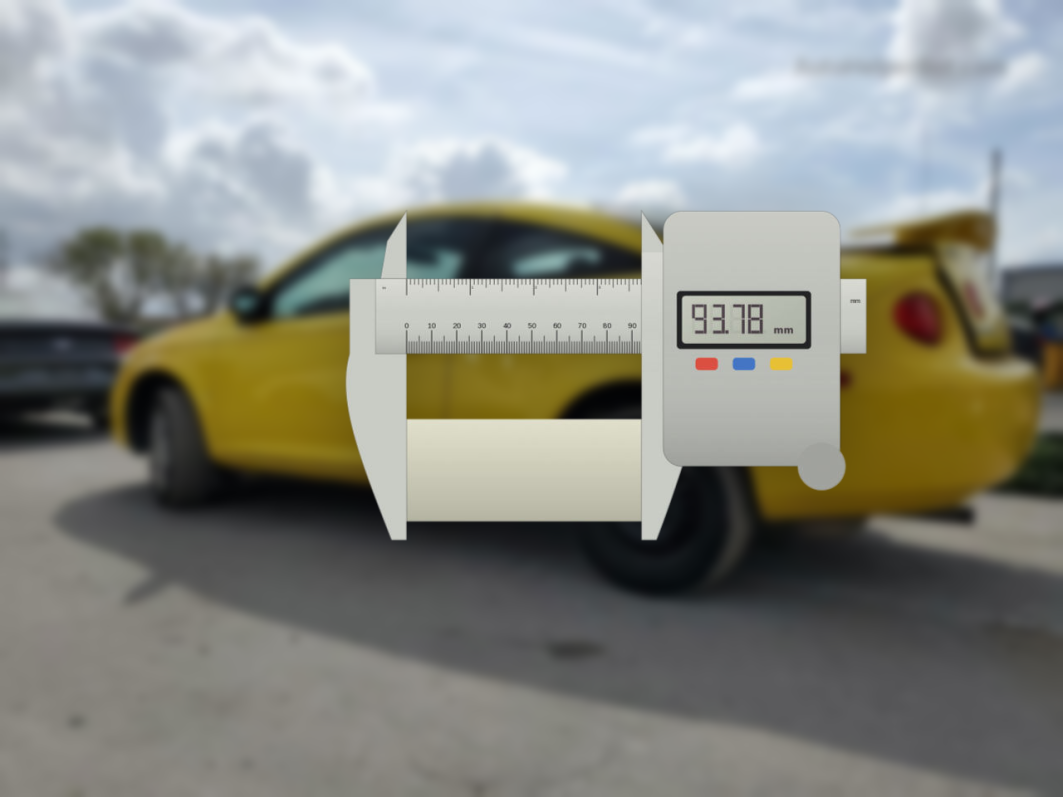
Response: 93.78
